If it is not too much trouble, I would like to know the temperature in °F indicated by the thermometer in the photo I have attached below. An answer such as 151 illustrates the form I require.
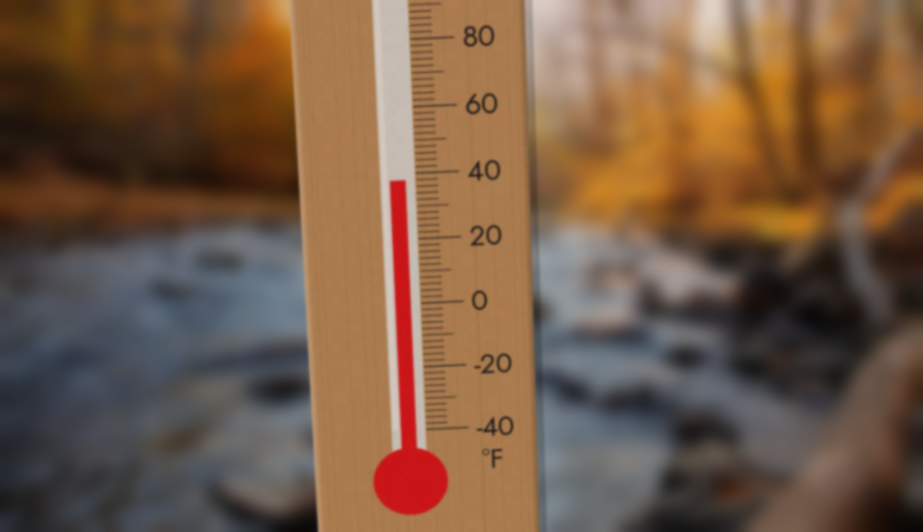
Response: 38
